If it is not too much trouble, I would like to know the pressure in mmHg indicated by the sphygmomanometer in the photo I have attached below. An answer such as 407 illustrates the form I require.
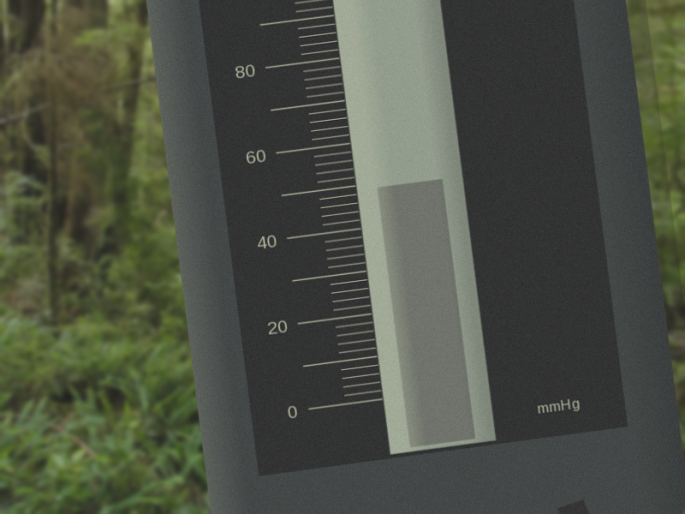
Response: 49
